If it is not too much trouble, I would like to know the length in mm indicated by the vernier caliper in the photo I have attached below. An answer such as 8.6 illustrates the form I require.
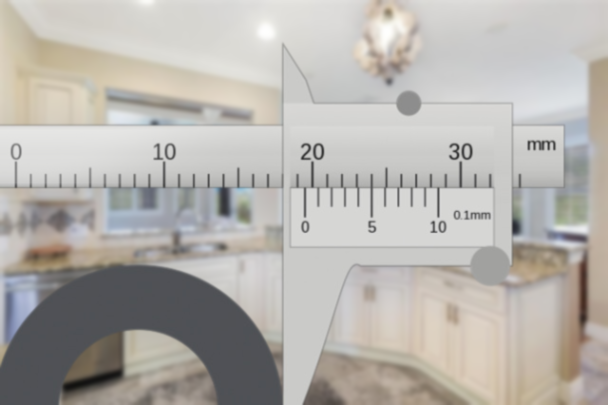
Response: 19.5
